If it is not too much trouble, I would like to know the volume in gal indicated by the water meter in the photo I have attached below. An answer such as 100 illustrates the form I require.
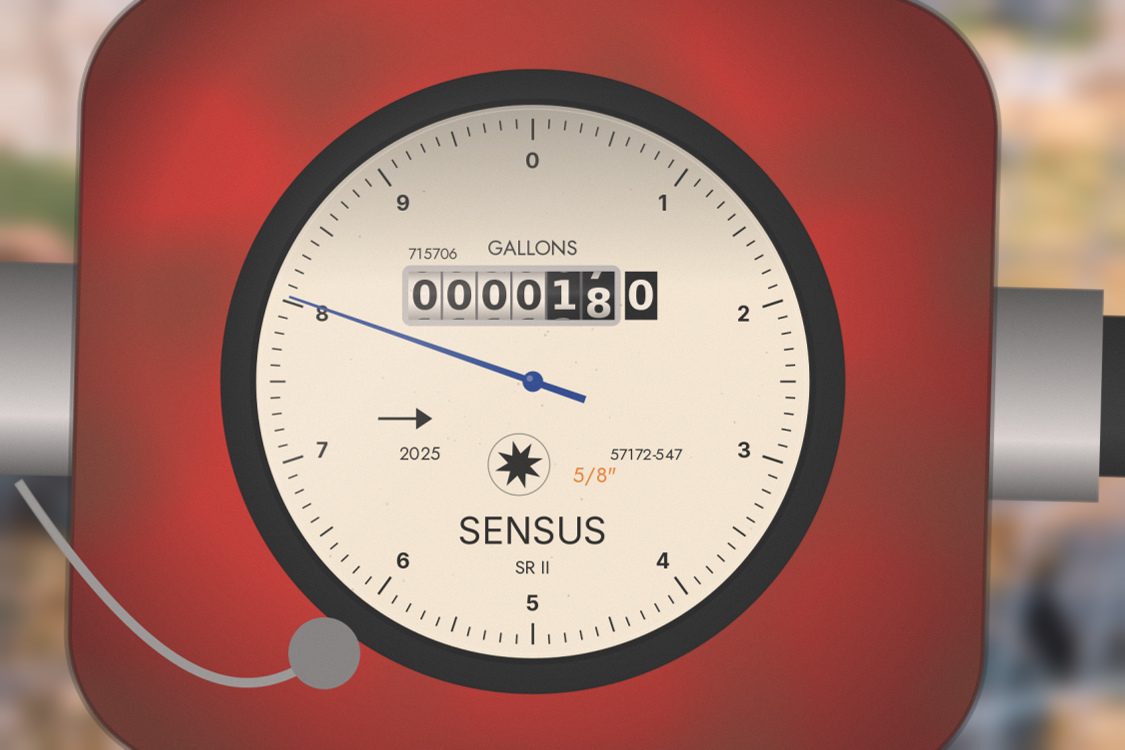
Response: 178.0
